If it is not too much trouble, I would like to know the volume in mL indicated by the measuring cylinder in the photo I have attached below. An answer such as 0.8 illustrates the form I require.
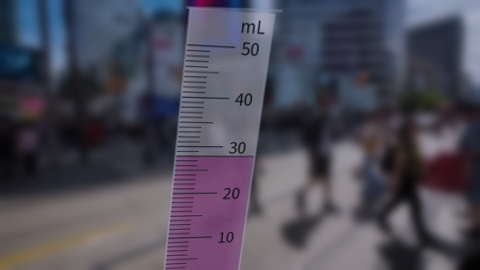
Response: 28
